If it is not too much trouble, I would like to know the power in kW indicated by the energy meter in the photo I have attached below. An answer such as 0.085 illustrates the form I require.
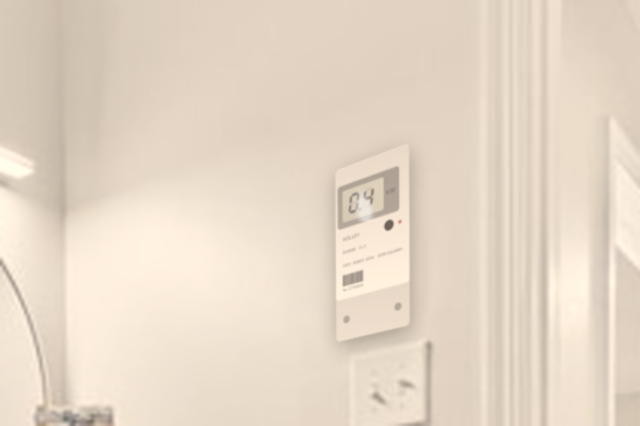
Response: 0.4
